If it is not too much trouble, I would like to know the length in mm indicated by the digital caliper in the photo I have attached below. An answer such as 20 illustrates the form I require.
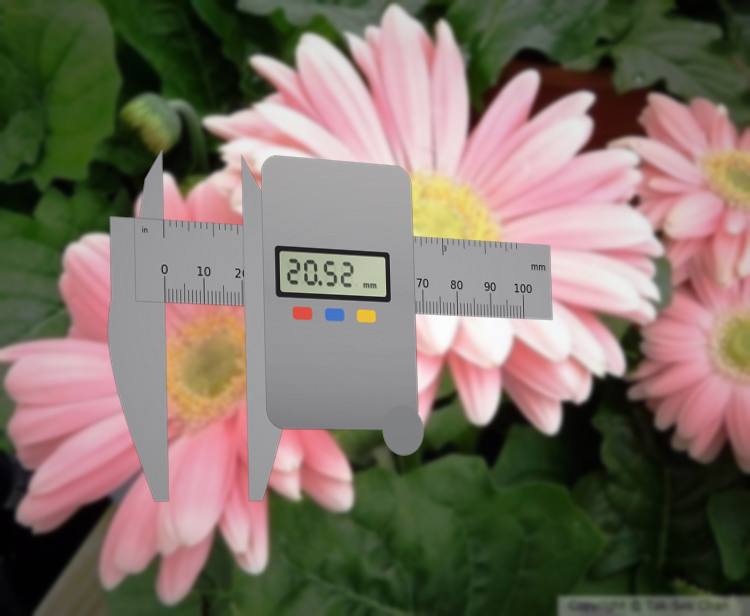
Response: 20.52
